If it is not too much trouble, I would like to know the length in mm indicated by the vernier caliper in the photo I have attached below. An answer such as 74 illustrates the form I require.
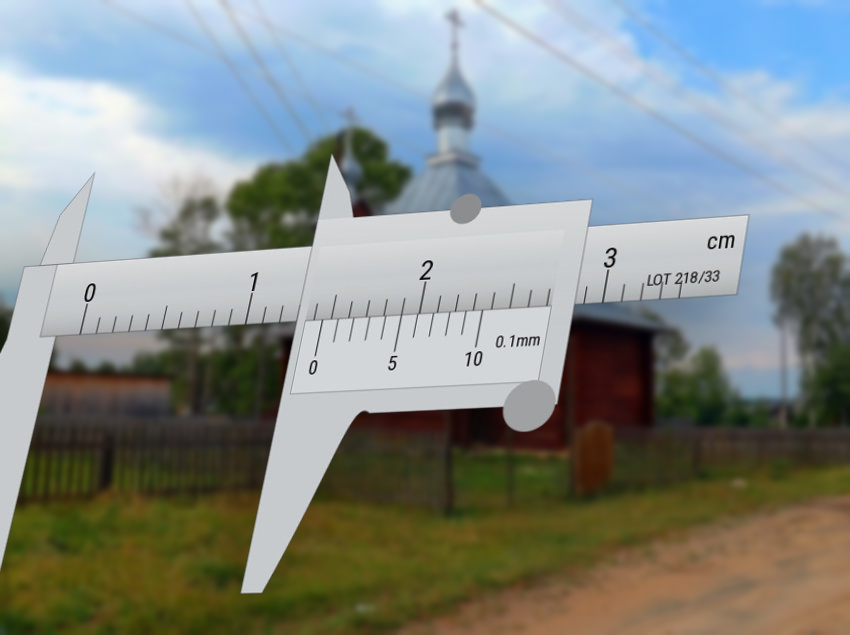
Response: 14.5
